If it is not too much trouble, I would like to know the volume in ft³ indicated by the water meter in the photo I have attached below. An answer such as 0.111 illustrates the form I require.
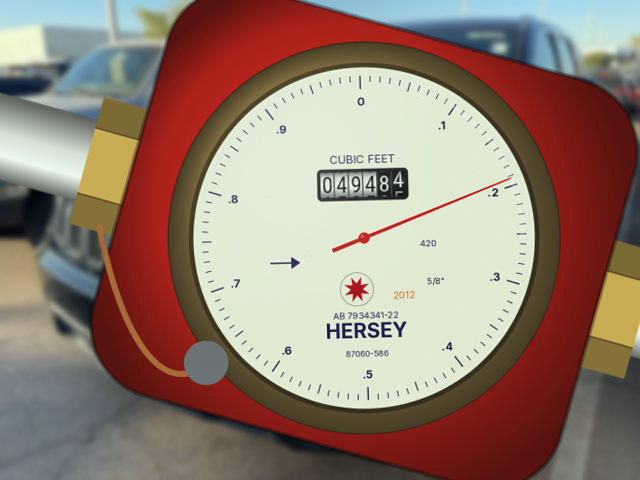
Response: 49484.19
